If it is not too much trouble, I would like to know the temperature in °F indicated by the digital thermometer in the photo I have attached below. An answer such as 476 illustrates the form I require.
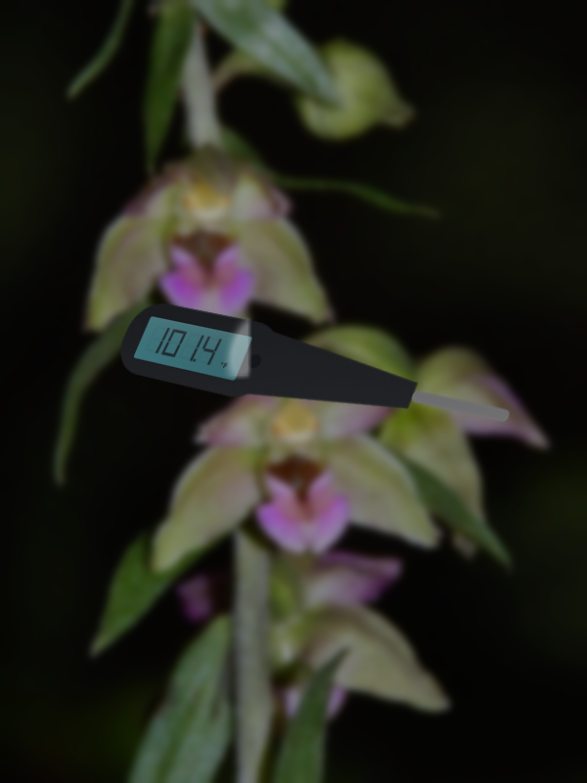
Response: 101.4
